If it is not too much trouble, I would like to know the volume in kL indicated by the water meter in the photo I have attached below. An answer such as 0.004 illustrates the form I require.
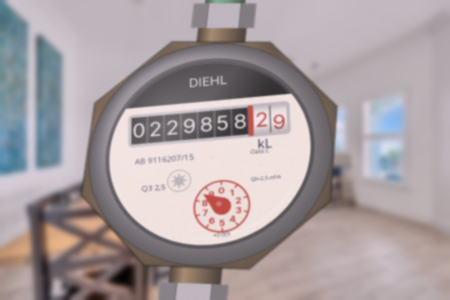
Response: 229858.288
